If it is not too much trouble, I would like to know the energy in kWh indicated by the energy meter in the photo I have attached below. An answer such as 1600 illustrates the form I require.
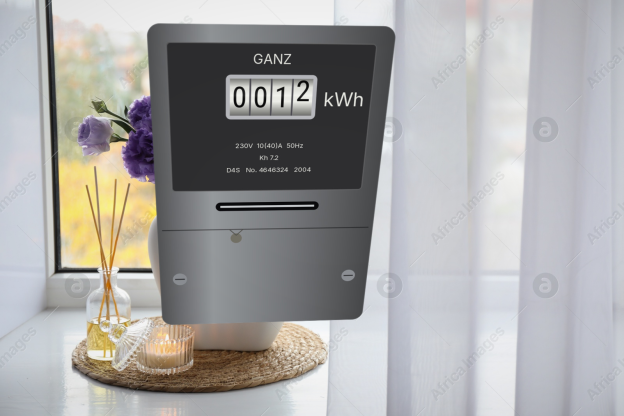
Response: 12
